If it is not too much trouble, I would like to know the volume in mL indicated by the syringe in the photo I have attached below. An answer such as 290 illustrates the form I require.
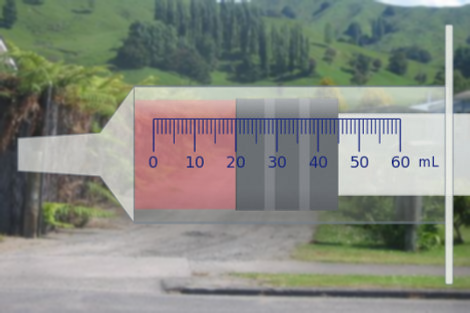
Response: 20
